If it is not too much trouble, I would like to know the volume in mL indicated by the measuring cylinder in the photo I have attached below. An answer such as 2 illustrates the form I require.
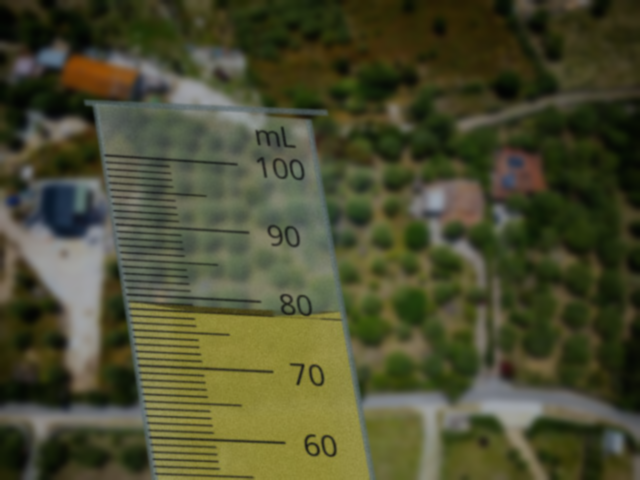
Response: 78
